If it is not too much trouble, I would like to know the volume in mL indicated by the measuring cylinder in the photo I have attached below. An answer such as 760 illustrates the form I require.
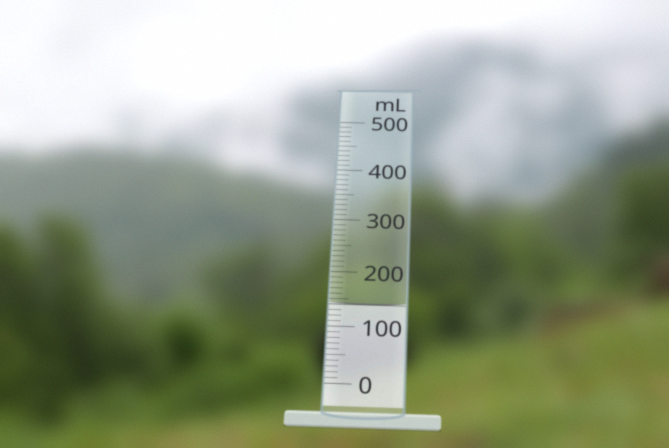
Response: 140
